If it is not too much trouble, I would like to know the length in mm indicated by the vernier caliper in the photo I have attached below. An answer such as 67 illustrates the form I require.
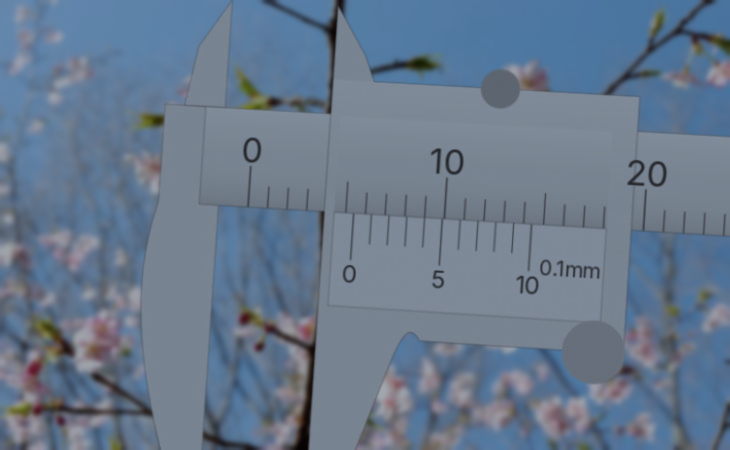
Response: 5.4
